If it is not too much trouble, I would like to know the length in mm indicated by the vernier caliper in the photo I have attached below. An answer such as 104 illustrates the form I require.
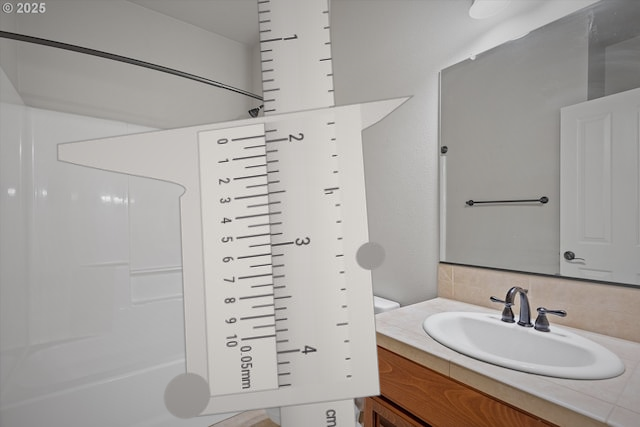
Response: 19.4
